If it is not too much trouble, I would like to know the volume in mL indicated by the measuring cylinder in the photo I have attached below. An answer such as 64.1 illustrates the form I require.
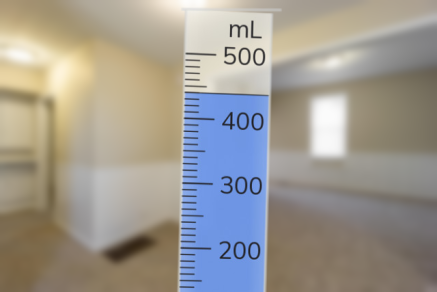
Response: 440
